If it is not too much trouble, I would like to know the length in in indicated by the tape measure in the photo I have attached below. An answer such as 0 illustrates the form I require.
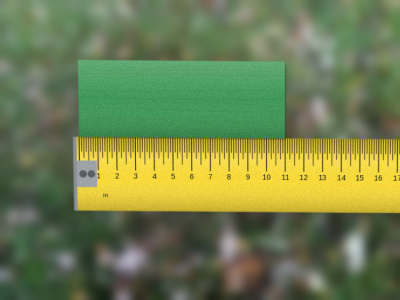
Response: 11
